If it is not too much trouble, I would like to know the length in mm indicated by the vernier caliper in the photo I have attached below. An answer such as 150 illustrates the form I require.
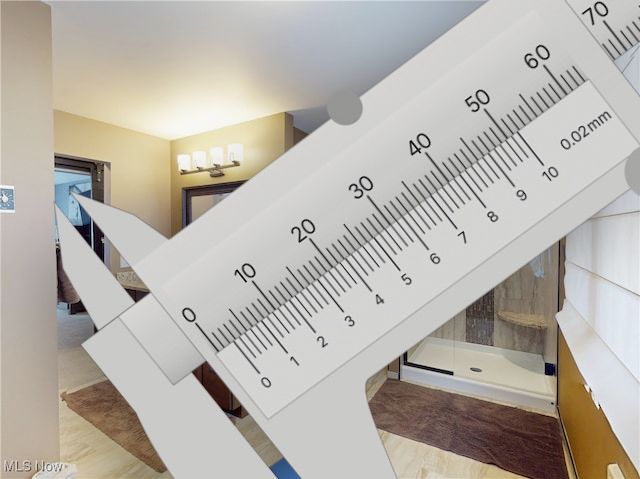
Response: 2.6
